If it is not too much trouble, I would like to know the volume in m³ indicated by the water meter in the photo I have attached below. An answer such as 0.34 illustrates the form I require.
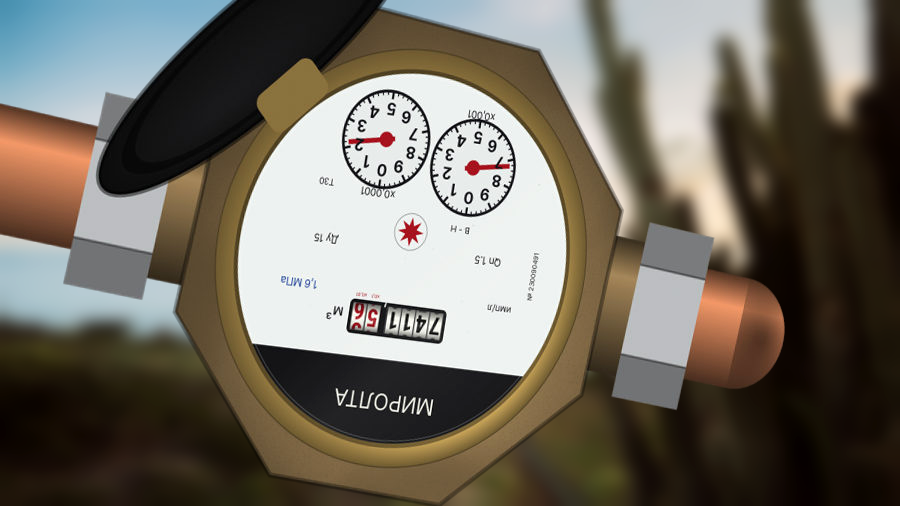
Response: 7411.5572
